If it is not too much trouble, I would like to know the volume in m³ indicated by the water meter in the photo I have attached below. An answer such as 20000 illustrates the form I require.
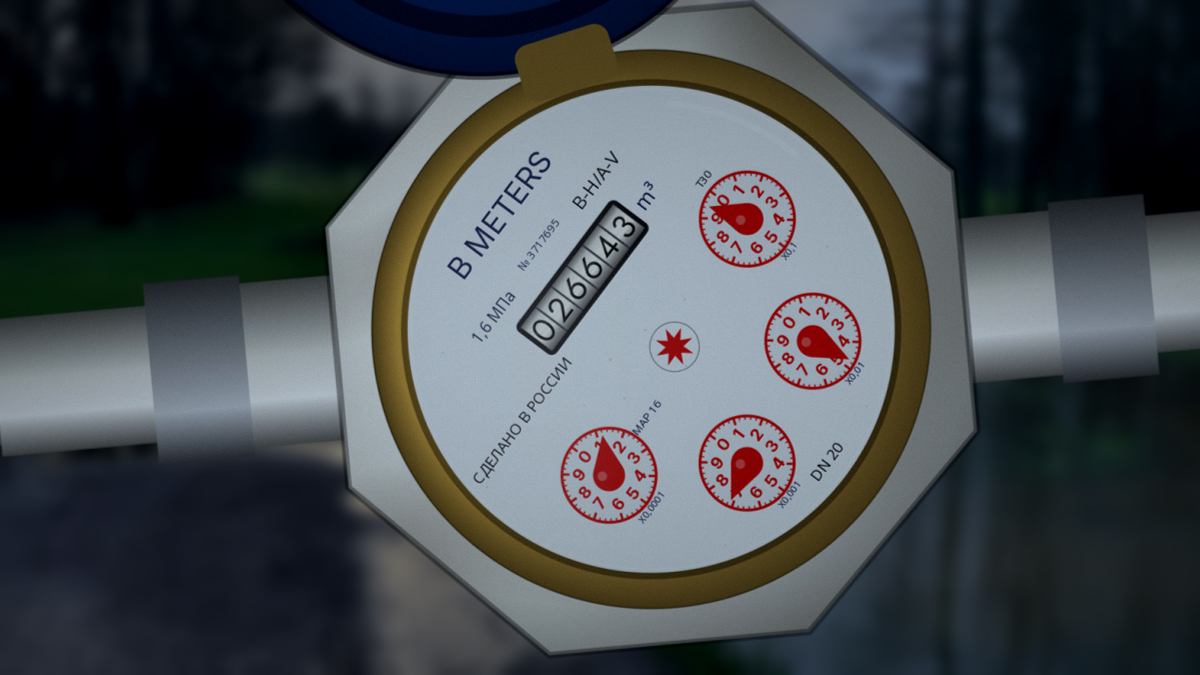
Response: 26642.9471
